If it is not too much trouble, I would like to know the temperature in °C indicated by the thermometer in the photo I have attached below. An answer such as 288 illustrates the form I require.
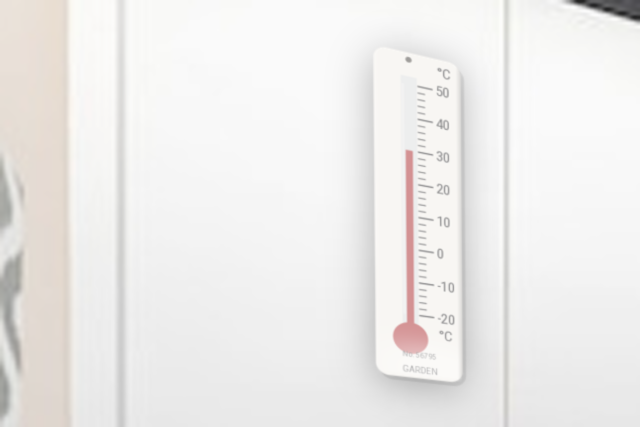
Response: 30
